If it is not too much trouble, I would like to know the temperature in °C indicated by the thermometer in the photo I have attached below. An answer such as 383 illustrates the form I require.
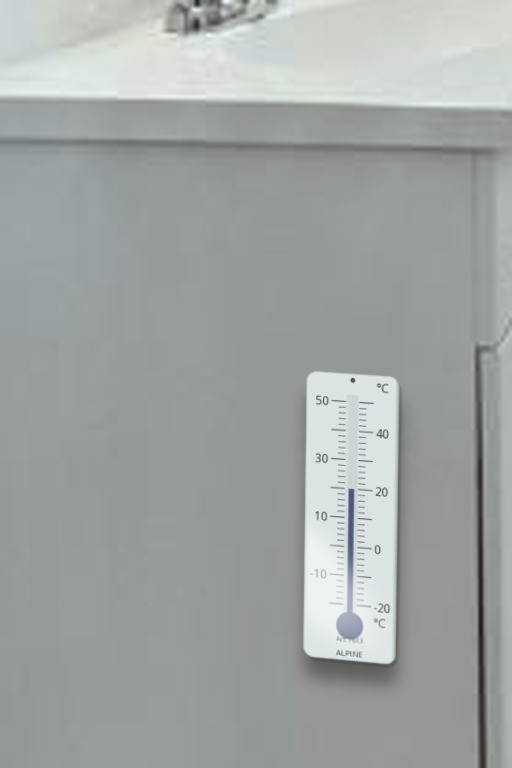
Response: 20
